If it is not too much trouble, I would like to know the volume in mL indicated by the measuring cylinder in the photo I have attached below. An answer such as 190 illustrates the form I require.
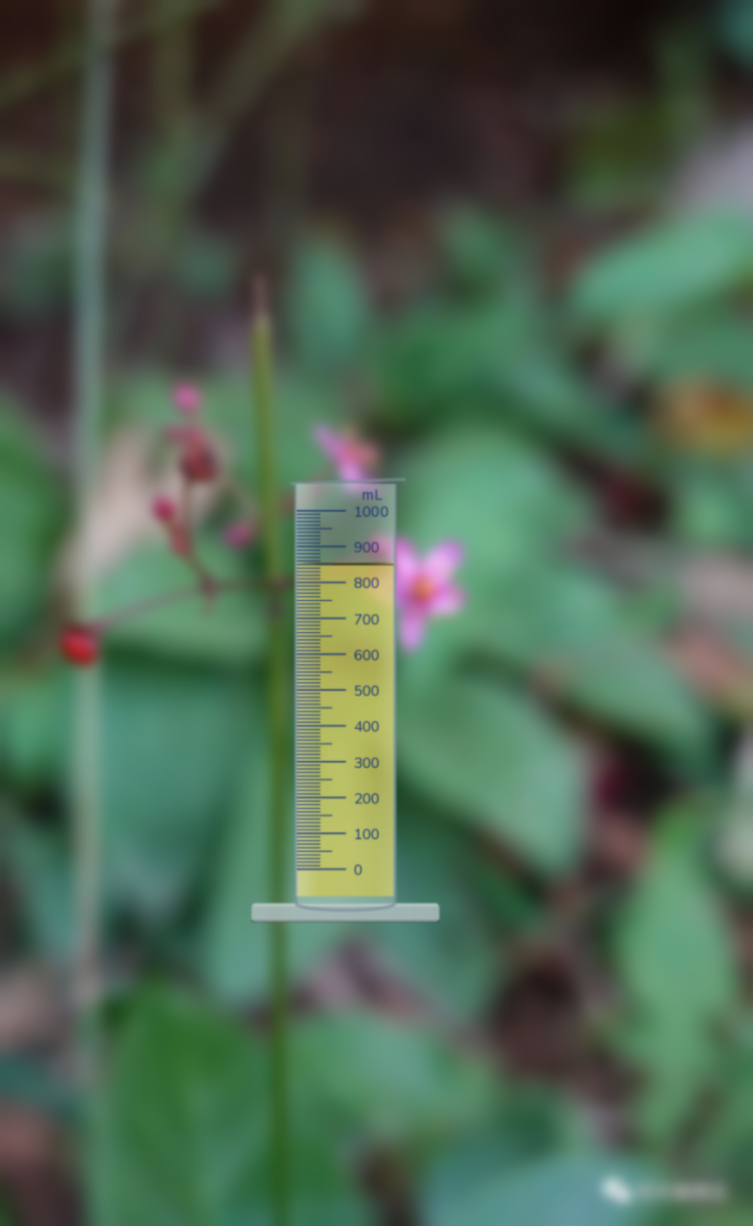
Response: 850
